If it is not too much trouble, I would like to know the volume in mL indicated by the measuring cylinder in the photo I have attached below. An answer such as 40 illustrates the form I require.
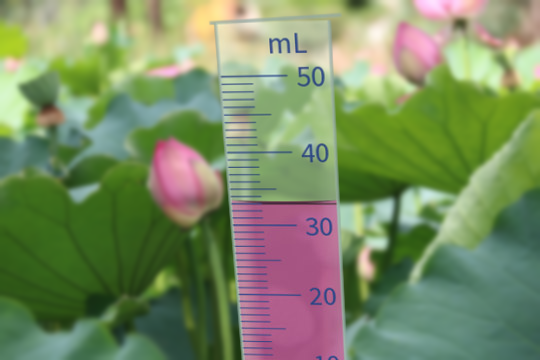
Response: 33
